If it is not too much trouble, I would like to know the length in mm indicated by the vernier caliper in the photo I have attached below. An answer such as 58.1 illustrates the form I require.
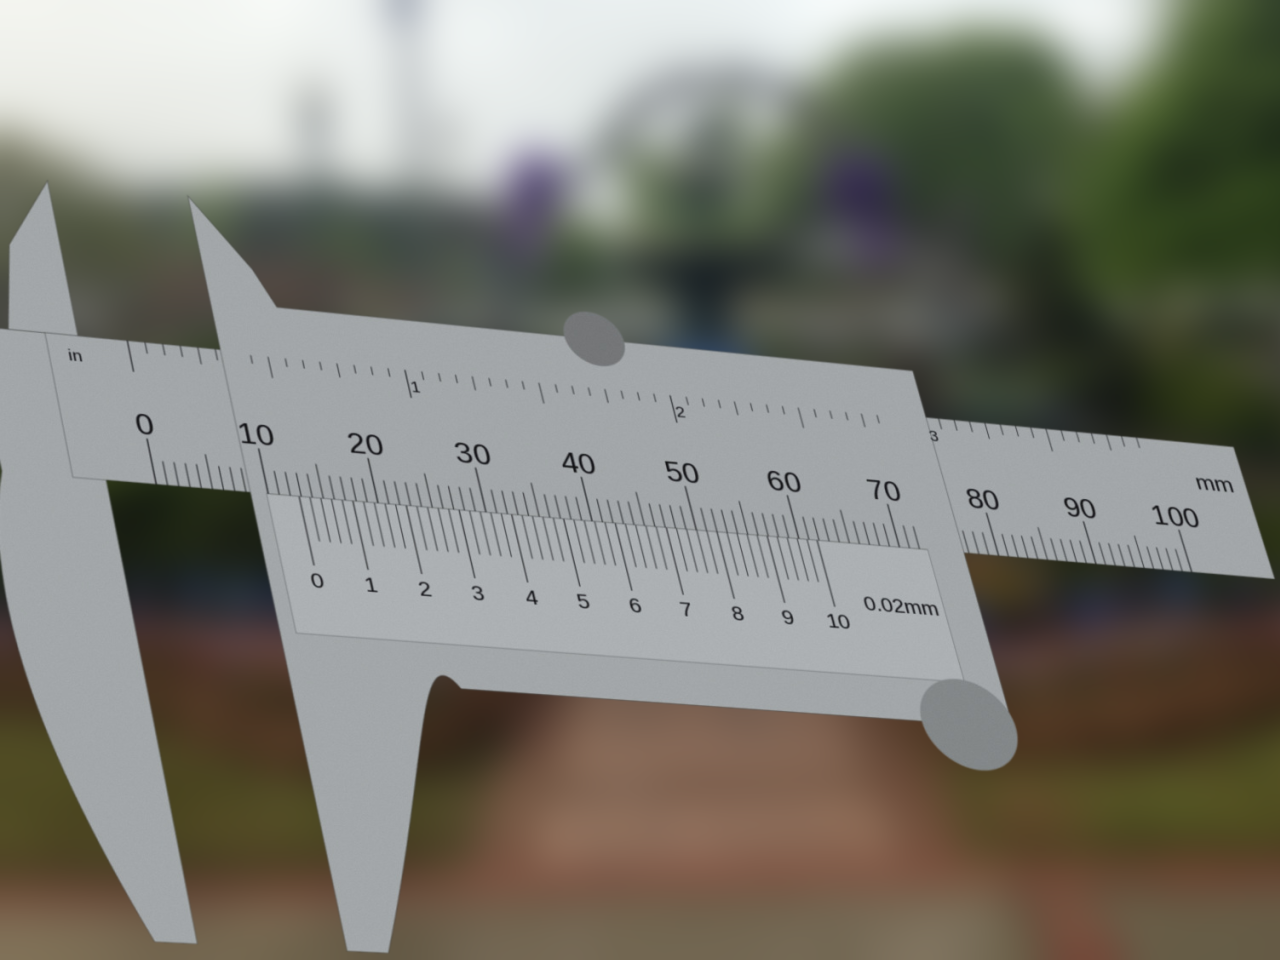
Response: 12.8
